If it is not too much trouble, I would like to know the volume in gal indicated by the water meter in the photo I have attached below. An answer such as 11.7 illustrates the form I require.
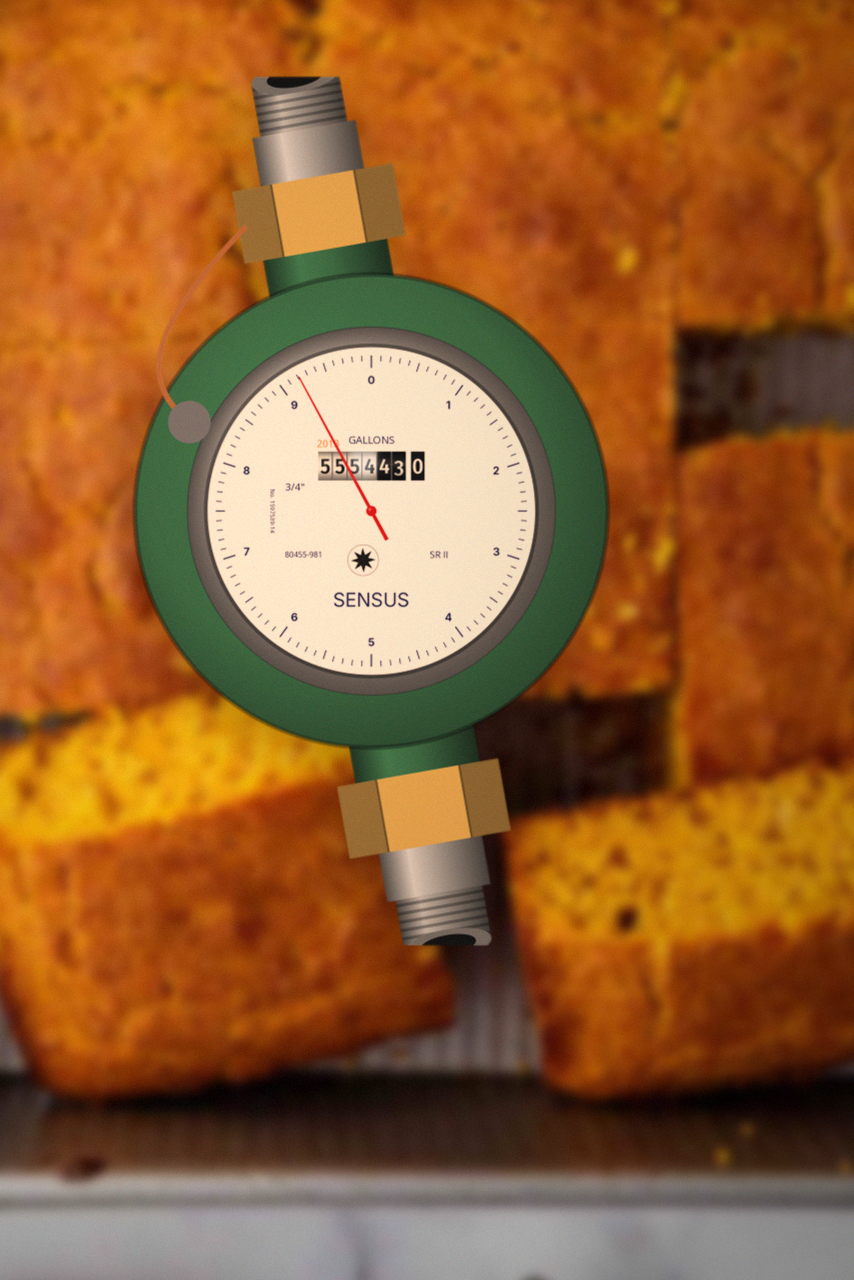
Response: 5554429.2
